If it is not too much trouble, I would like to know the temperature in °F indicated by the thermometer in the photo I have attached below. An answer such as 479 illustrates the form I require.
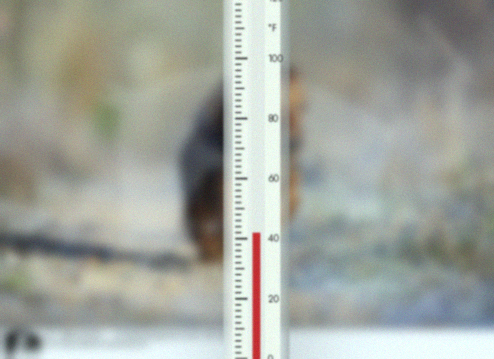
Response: 42
